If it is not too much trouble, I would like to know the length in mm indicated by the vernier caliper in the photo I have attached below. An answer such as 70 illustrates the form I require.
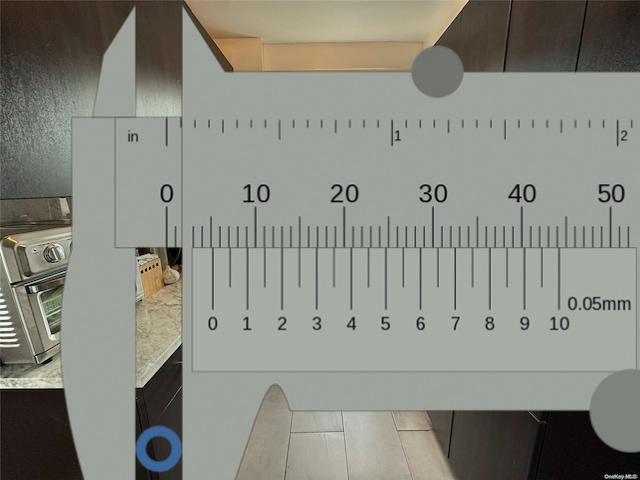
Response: 5.2
